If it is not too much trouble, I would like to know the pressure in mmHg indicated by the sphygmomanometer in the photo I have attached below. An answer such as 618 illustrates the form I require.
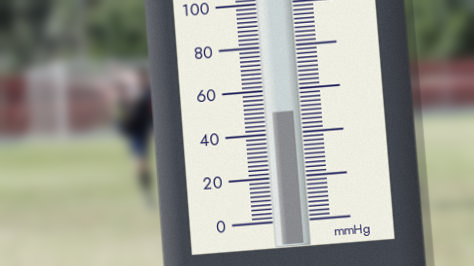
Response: 50
